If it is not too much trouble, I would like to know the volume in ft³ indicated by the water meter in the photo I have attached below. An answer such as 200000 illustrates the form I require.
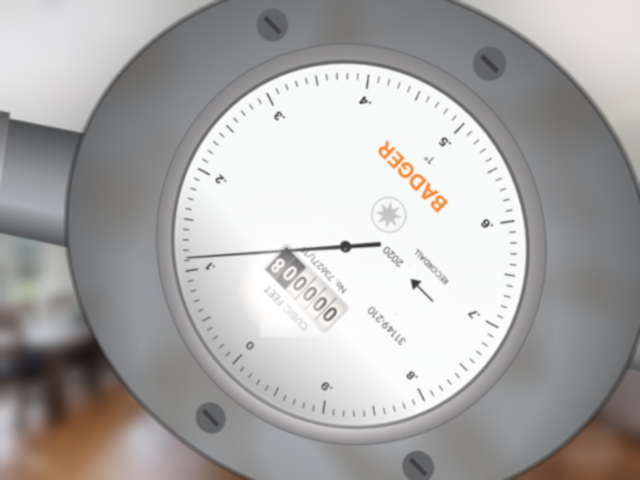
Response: 8.11
